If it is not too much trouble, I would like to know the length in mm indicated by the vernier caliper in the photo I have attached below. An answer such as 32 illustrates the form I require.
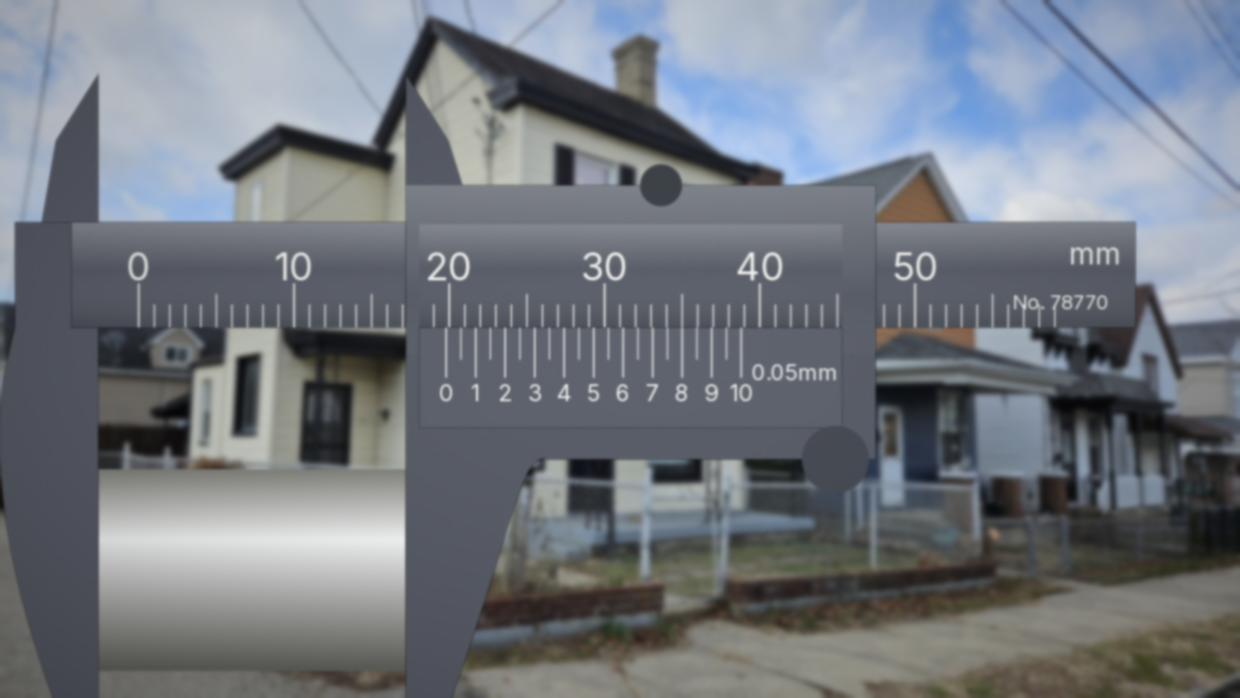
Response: 19.8
